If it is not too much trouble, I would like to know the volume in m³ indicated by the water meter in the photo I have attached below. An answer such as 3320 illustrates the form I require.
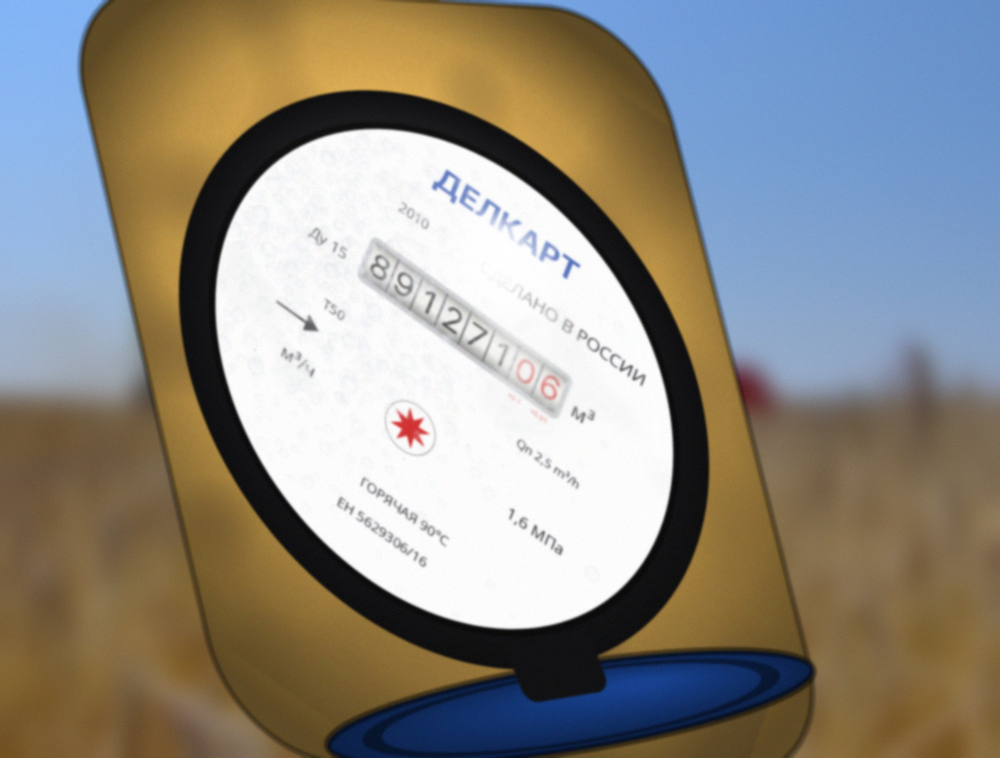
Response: 891271.06
